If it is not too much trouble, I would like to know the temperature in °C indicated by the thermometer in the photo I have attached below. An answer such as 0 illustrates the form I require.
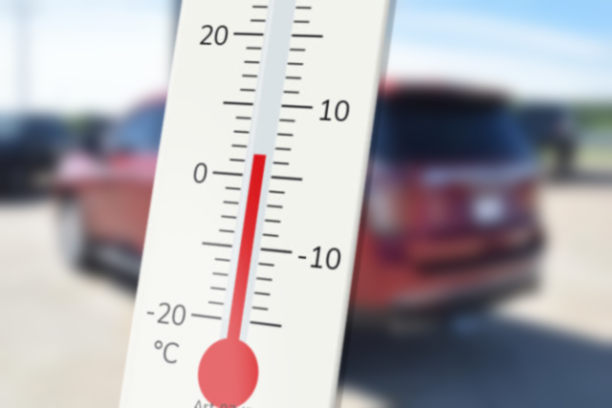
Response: 3
